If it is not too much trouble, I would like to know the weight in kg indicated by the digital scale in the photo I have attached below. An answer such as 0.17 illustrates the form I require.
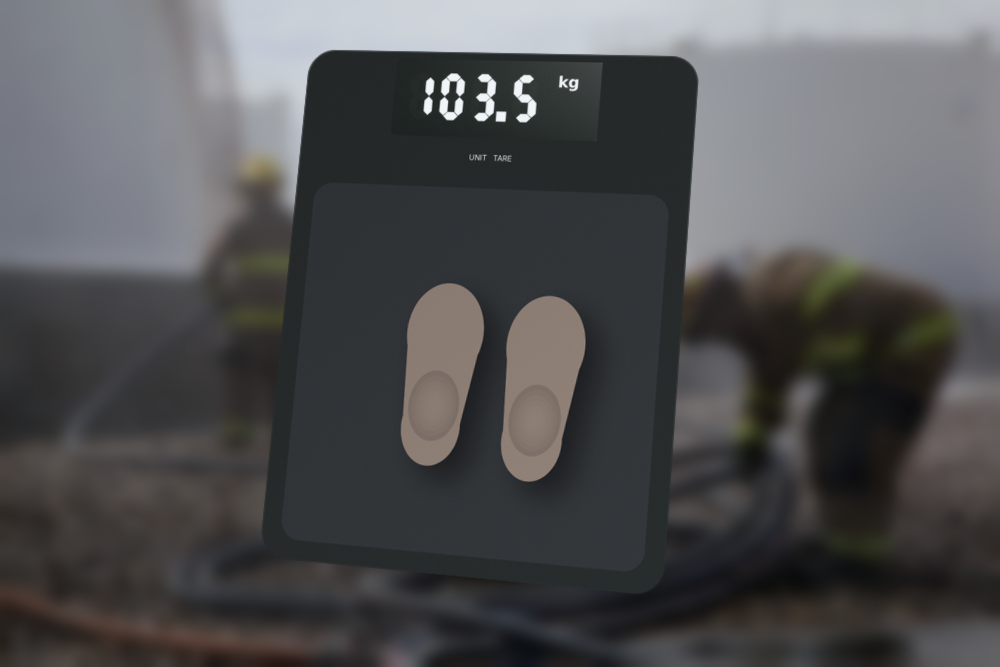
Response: 103.5
